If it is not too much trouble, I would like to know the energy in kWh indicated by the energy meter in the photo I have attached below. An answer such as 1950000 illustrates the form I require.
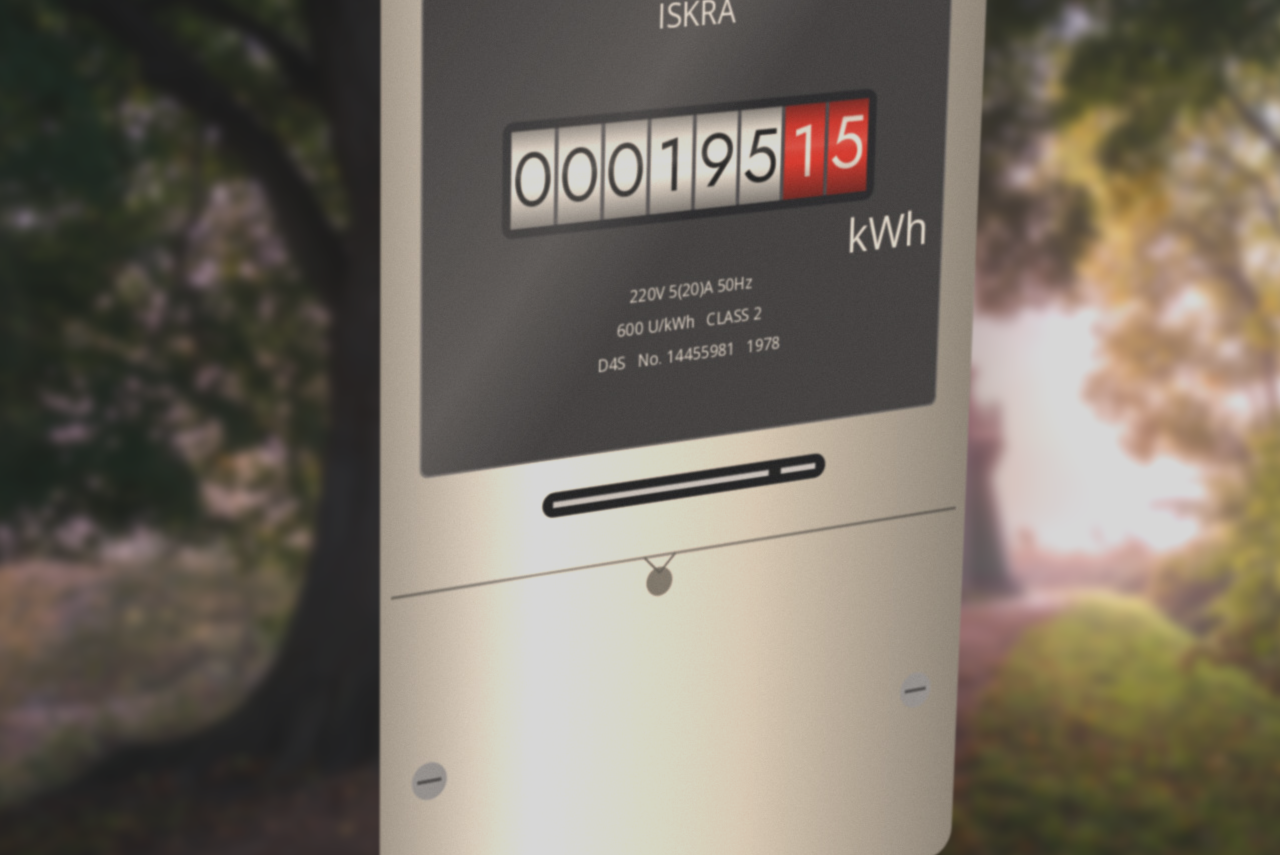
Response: 195.15
